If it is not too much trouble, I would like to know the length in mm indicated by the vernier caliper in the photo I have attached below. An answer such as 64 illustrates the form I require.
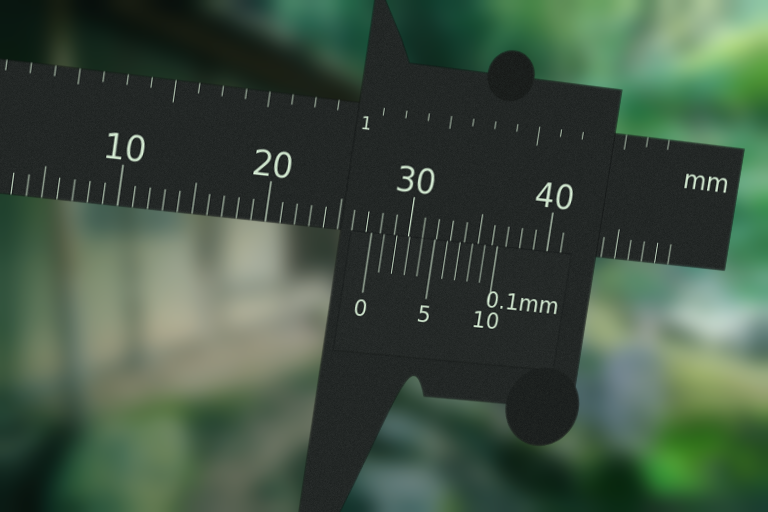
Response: 27.4
